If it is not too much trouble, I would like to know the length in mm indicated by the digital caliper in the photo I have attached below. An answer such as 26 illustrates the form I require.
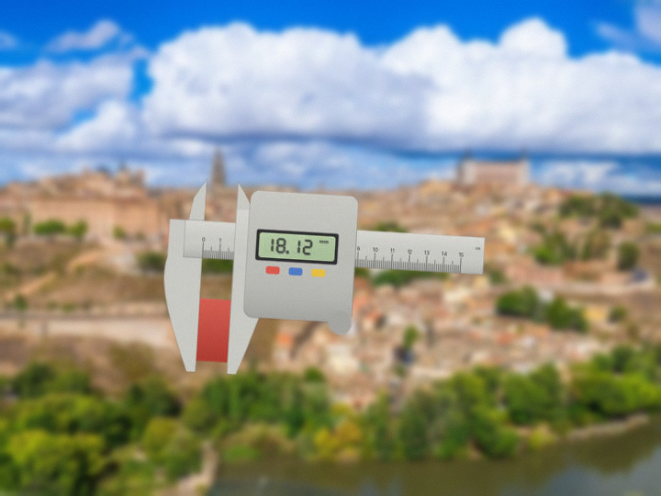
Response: 18.12
